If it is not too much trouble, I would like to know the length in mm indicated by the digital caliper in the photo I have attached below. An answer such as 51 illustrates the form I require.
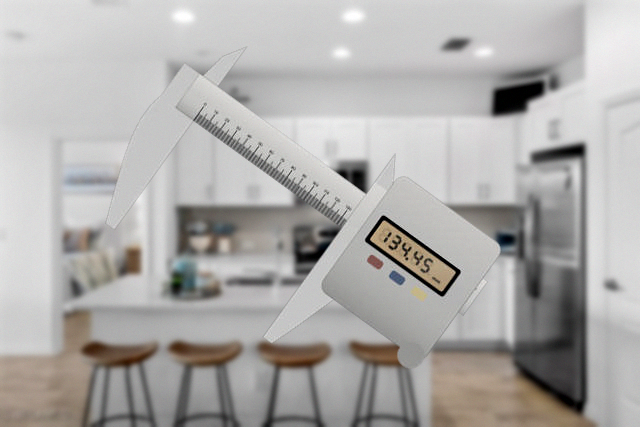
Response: 134.45
